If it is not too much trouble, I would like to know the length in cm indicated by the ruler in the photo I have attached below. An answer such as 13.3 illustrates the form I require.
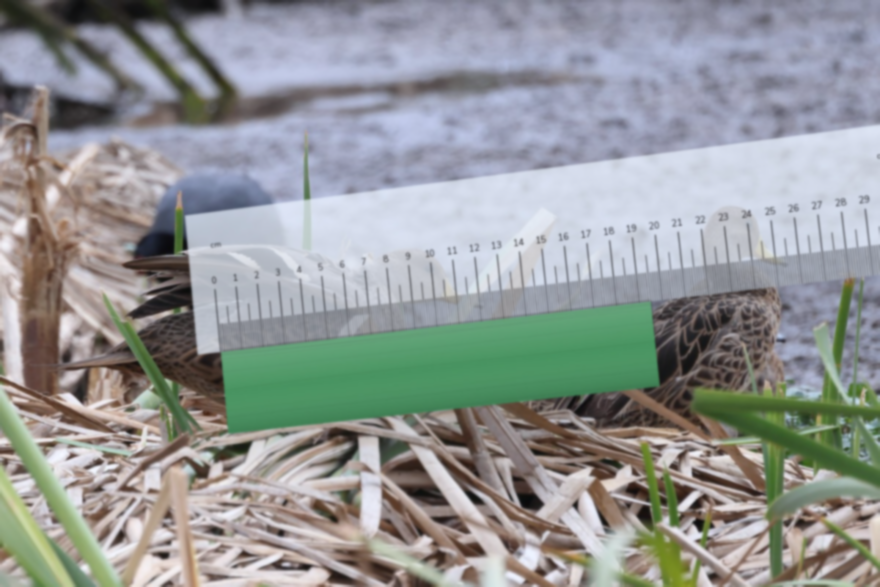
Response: 19.5
